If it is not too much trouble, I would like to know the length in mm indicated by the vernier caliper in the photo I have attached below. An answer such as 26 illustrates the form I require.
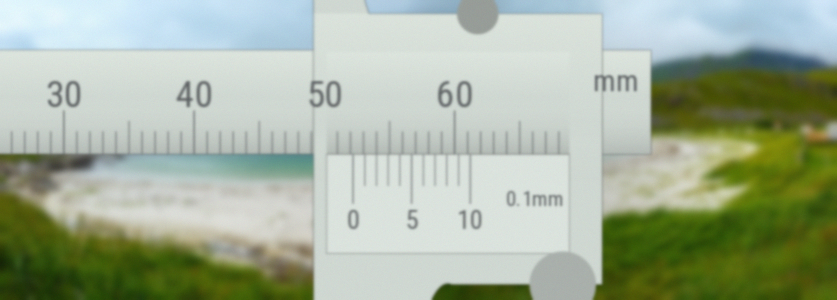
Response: 52.2
